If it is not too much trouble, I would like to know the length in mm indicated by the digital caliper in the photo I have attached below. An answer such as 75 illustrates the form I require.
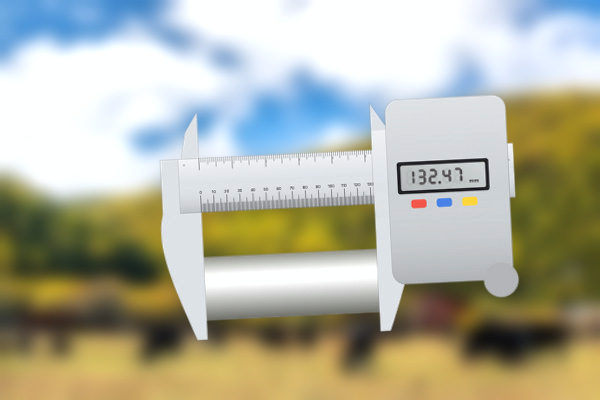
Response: 132.47
